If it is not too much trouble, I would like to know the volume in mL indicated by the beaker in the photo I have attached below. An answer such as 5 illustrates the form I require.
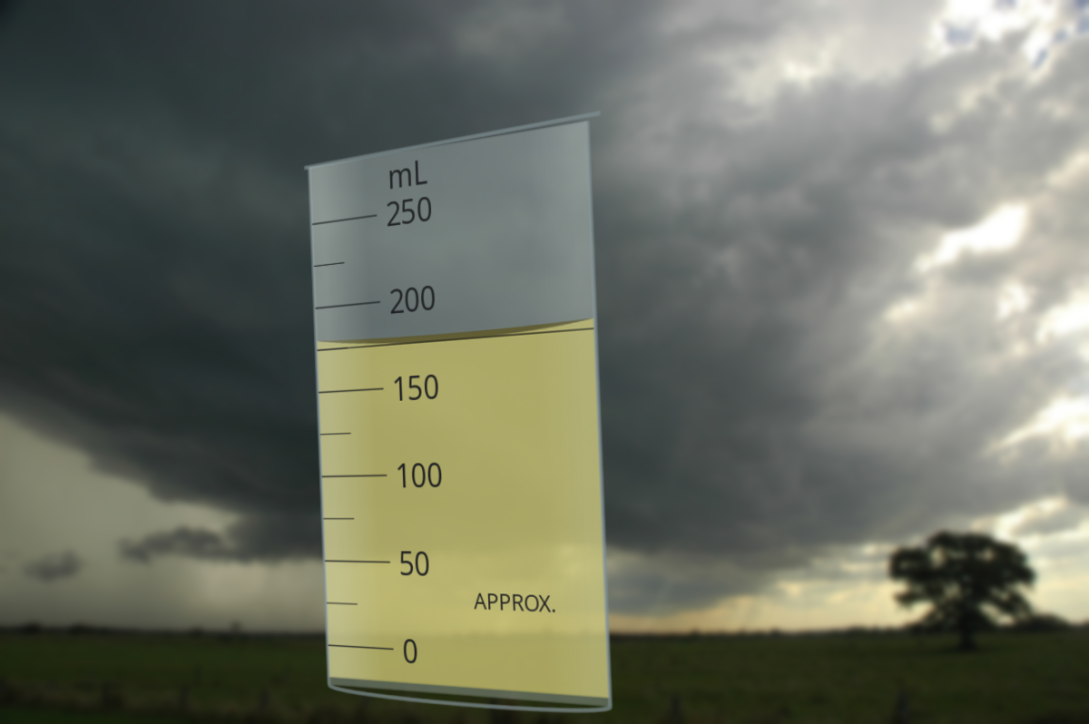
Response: 175
